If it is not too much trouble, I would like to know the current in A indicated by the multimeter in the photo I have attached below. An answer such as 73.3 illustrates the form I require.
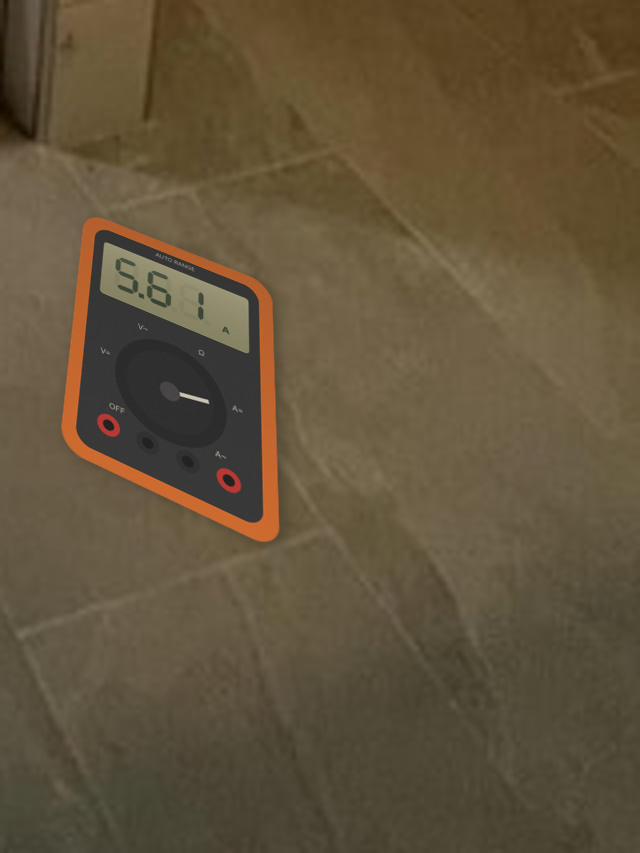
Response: 5.61
